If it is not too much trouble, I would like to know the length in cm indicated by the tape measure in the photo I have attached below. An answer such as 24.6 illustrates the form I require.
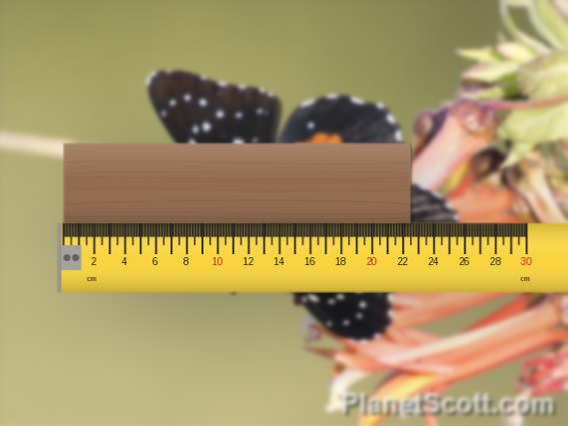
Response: 22.5
